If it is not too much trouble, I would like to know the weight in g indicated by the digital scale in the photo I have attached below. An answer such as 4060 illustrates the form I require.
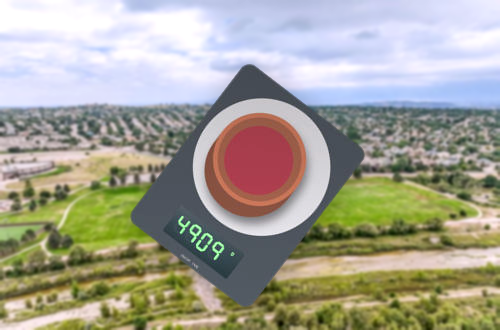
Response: 4909
